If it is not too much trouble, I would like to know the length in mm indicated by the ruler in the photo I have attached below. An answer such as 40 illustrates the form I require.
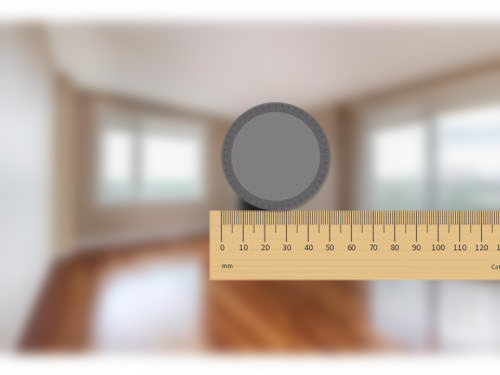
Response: 50
